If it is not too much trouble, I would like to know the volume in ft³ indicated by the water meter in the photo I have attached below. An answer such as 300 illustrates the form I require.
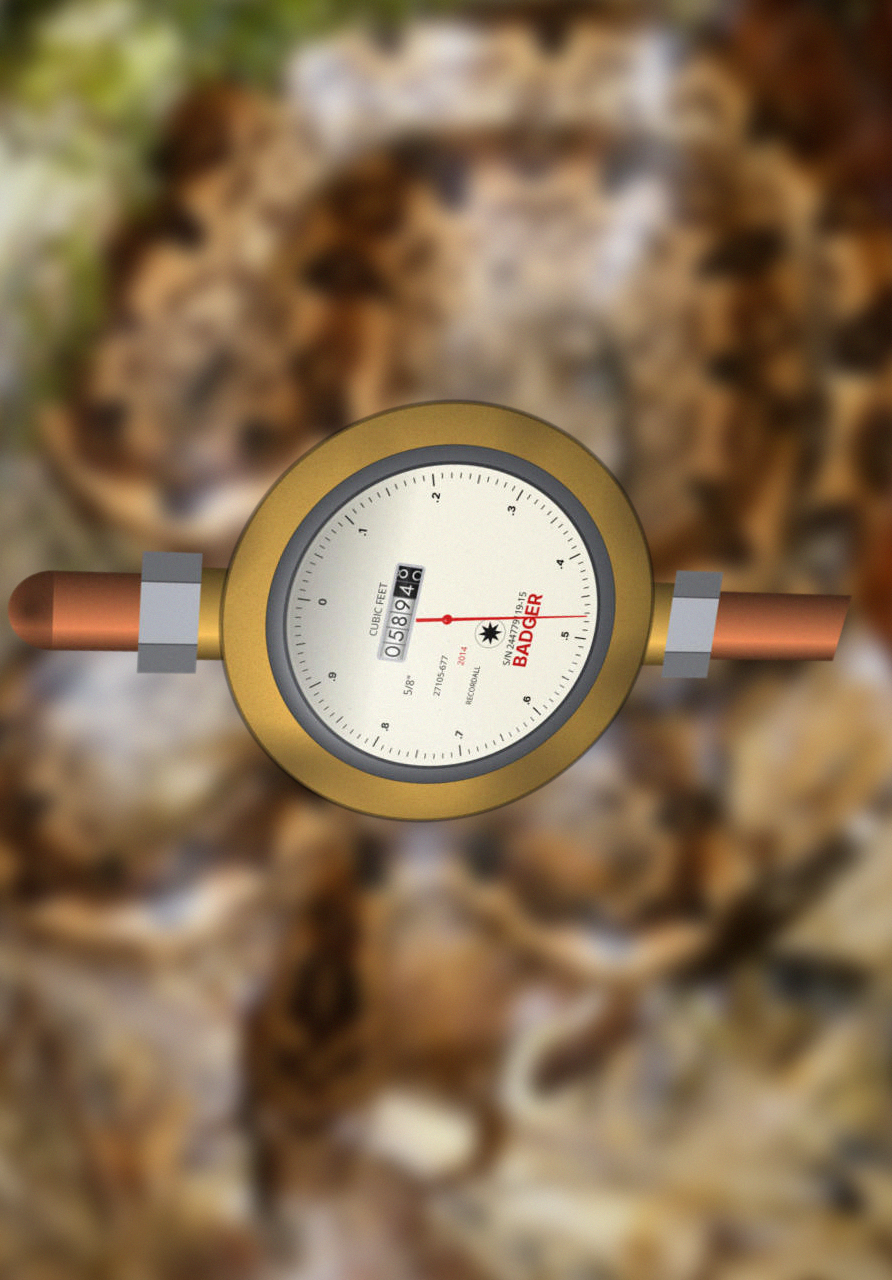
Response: 58948.47
